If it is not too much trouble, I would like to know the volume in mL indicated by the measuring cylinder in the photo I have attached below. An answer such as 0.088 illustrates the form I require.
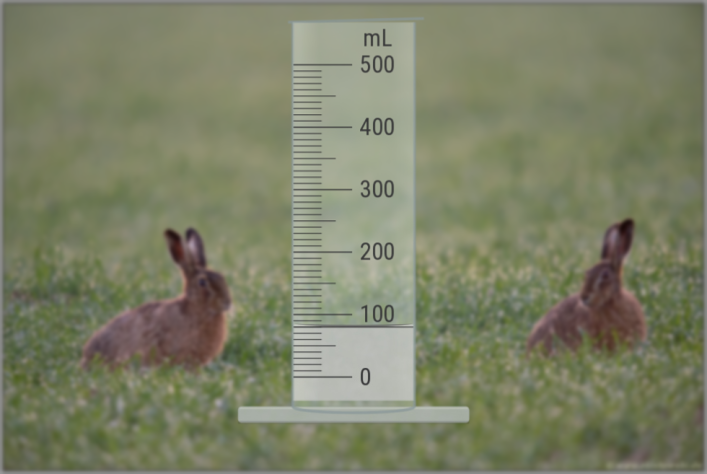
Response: 80
